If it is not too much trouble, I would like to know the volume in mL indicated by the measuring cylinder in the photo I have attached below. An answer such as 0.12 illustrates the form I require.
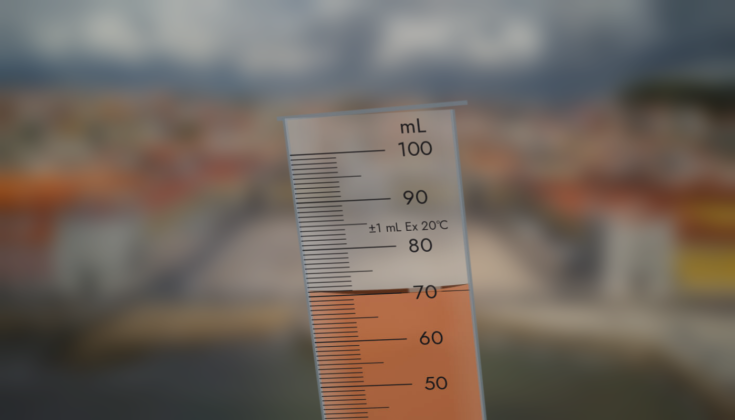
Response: 70
